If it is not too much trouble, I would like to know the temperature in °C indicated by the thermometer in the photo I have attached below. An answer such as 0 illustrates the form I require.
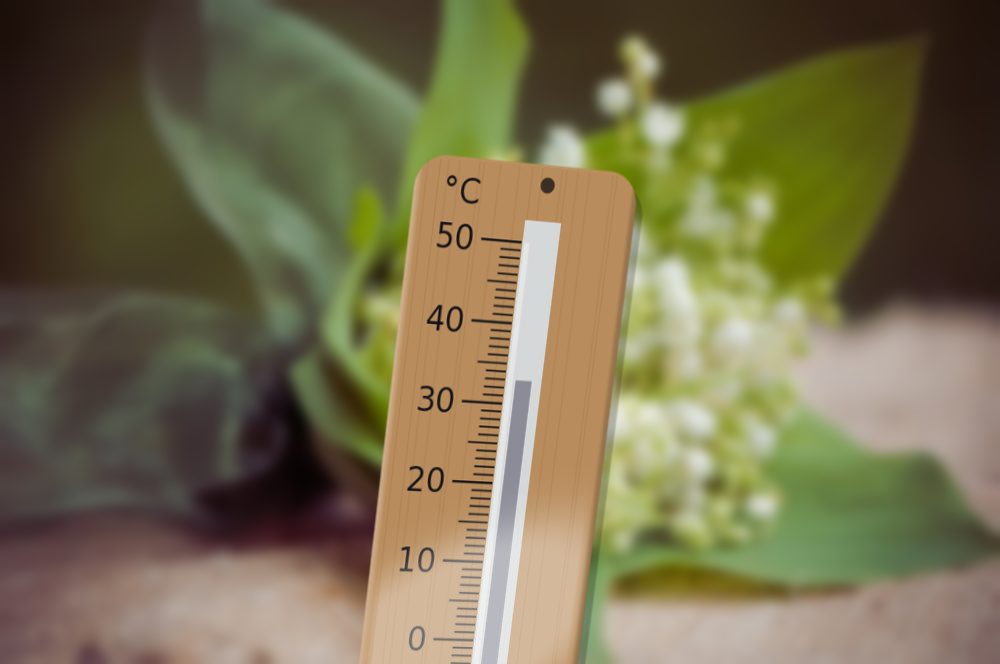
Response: 33
